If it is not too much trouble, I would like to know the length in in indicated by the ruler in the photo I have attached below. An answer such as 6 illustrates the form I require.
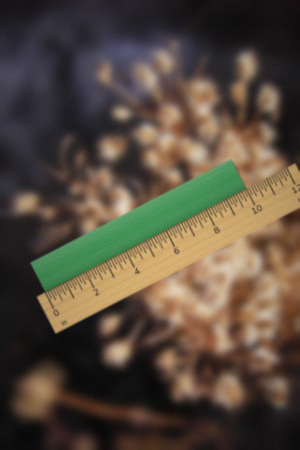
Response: 10
